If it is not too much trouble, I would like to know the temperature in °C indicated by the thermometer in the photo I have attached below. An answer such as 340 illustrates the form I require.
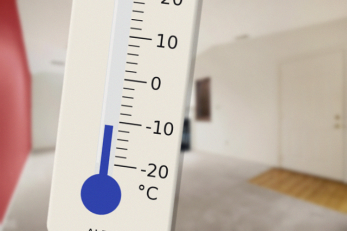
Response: -11
